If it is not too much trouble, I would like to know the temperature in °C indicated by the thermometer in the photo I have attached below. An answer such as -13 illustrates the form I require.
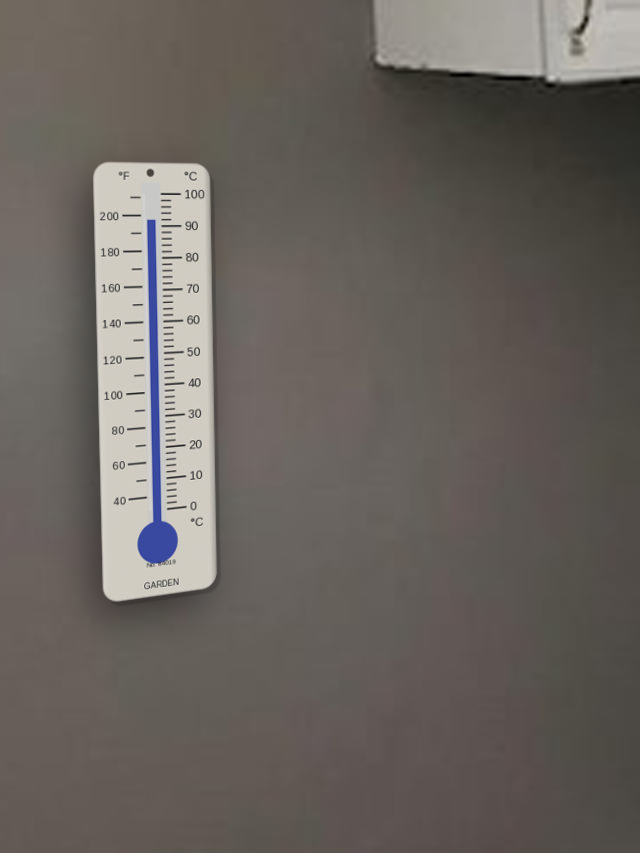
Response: 92
